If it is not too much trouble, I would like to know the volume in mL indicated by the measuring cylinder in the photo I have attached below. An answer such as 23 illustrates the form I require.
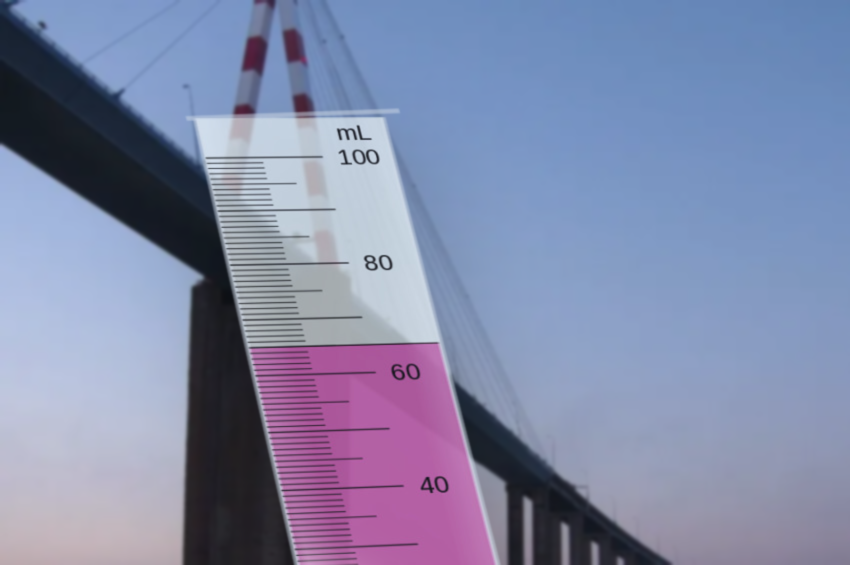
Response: 65
